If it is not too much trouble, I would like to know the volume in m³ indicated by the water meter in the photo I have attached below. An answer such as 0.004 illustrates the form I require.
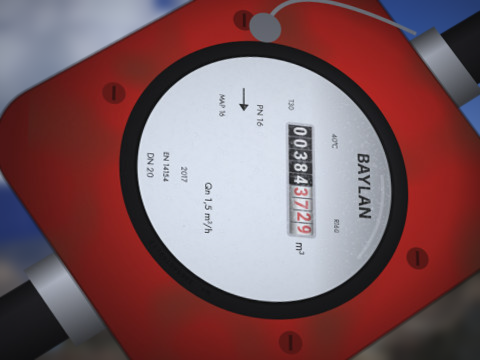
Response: 384.3729
